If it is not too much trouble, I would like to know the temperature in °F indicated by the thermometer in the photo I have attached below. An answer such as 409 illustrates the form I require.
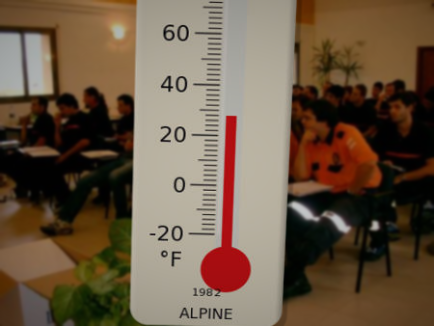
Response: 28
